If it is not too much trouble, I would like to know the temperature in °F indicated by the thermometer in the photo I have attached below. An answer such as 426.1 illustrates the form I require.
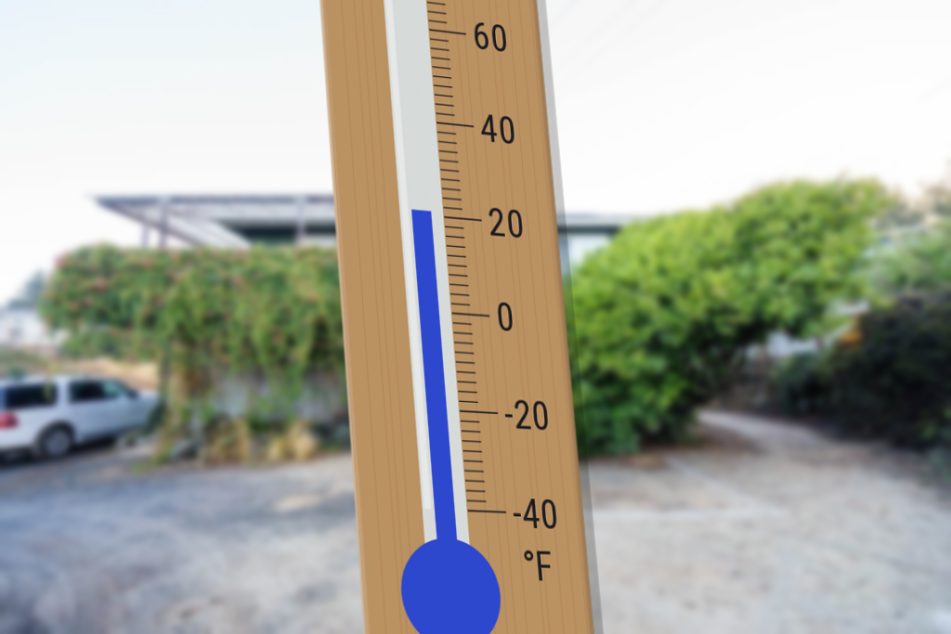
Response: 21
